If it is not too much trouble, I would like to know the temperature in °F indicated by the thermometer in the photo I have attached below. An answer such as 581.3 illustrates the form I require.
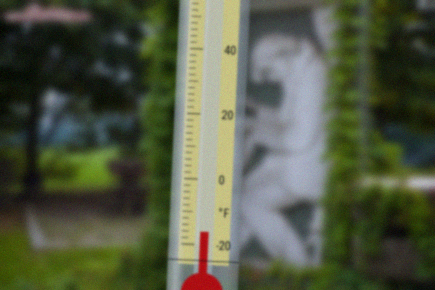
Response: -16
